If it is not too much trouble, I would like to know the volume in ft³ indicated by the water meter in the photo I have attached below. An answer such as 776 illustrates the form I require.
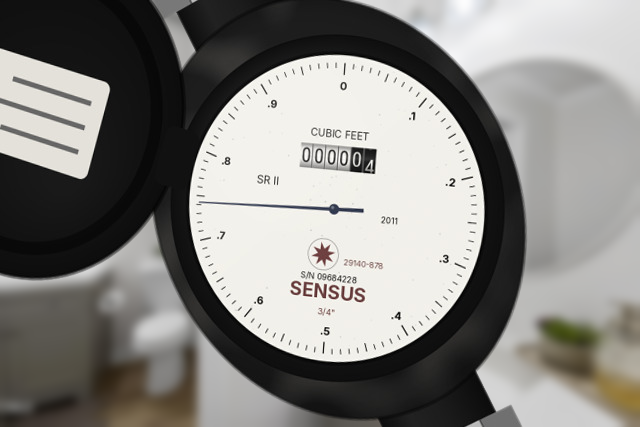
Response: 3.74
